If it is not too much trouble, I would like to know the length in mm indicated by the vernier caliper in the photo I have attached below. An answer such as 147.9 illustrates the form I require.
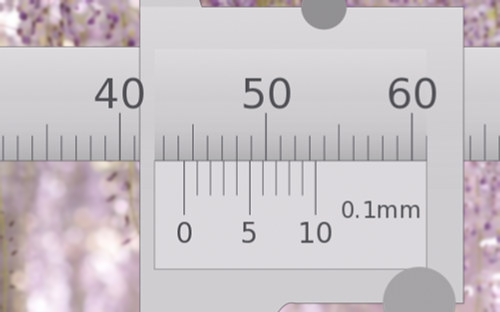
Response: 44.4
